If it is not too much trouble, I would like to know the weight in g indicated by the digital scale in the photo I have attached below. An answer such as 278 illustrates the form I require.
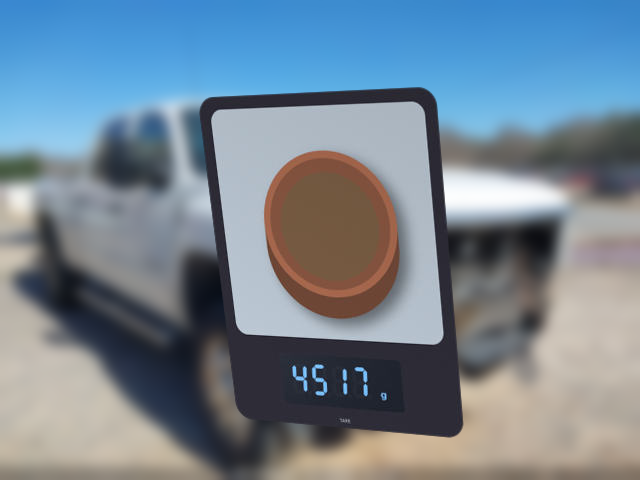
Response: 4517
